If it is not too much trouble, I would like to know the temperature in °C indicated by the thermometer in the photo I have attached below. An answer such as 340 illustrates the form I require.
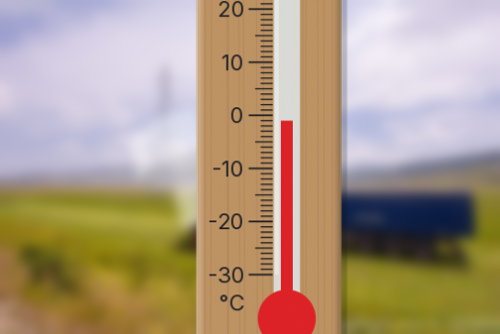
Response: -1
